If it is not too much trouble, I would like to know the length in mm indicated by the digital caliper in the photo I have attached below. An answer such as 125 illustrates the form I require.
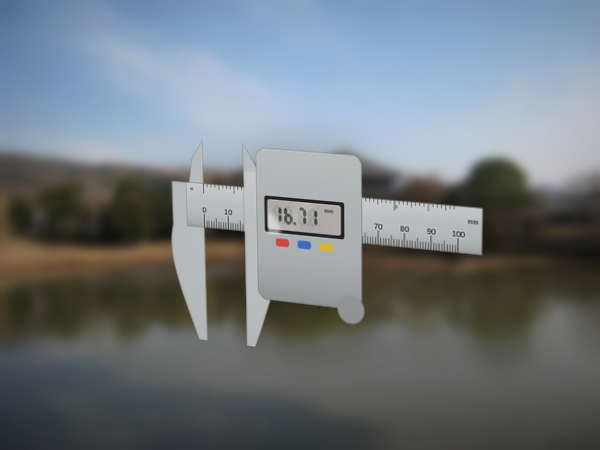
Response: 16.71
